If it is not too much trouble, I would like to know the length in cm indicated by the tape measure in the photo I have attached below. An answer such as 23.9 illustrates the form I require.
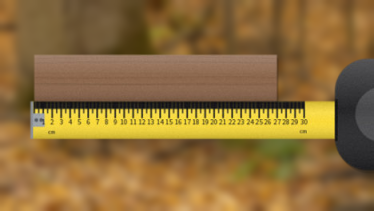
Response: 27
